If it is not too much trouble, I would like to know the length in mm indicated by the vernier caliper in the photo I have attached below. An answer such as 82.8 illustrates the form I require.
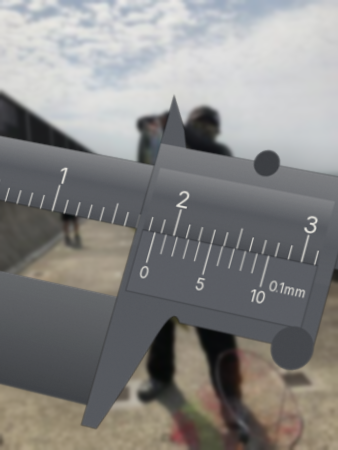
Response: 18.5
